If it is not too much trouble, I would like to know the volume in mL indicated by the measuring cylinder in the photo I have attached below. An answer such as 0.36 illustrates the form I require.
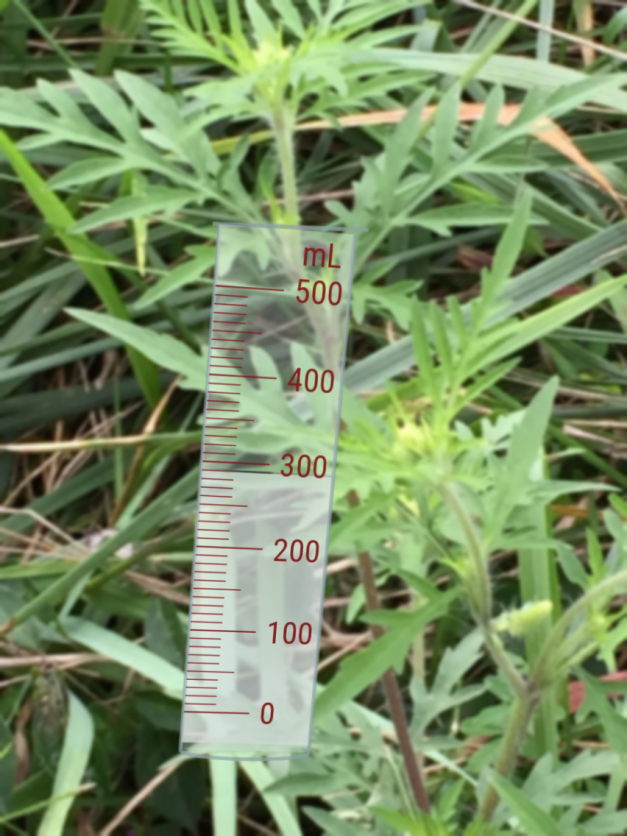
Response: 290
